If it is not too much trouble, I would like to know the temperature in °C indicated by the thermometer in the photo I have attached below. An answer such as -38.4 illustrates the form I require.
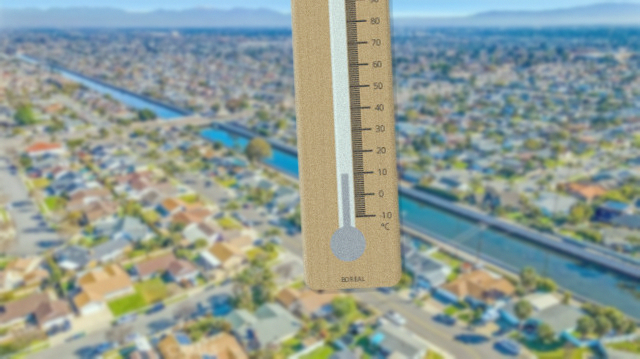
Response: 10
